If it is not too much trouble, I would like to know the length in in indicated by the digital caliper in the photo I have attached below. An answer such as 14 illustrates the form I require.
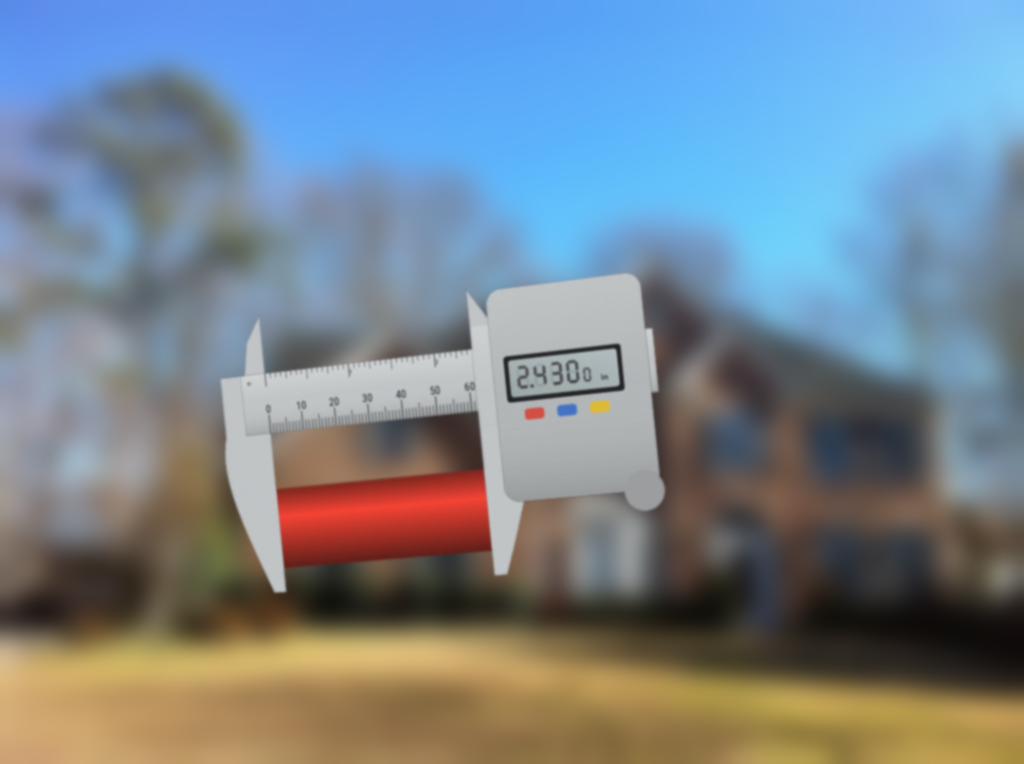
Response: 2.4300
